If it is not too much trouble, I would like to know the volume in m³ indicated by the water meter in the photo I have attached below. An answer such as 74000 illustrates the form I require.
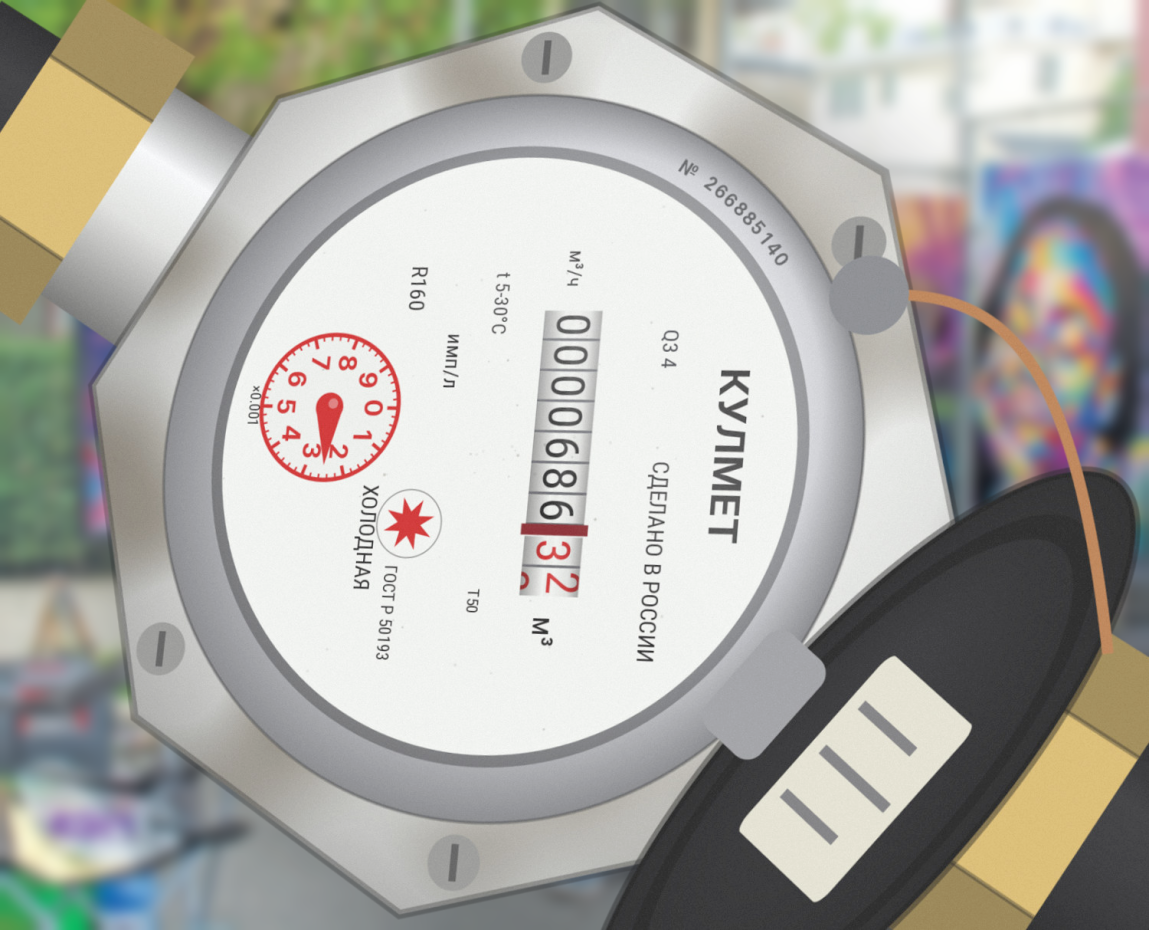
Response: 686.322
